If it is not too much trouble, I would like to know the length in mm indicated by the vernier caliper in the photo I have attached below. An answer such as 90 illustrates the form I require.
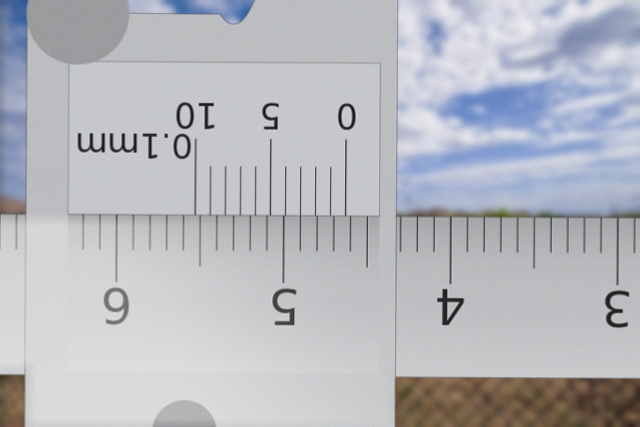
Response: 46.3
